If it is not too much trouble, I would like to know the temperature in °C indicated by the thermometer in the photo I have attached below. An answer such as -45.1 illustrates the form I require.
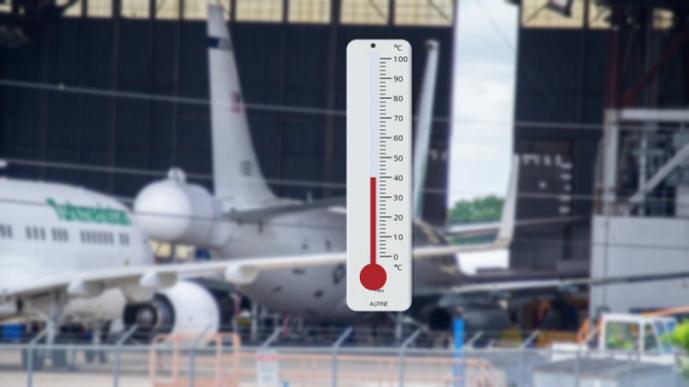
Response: 40
